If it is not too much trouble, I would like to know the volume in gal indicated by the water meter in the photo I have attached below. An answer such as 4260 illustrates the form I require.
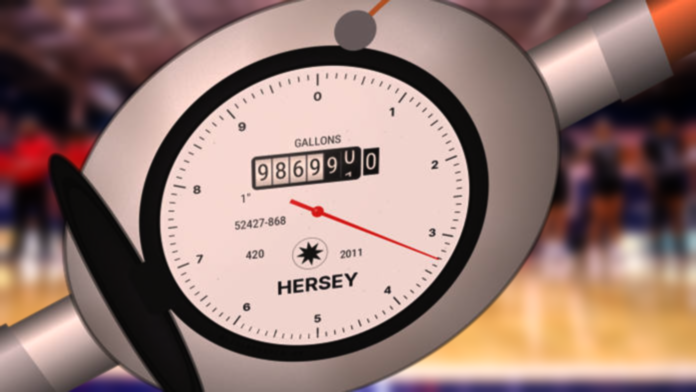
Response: 9869903.3
